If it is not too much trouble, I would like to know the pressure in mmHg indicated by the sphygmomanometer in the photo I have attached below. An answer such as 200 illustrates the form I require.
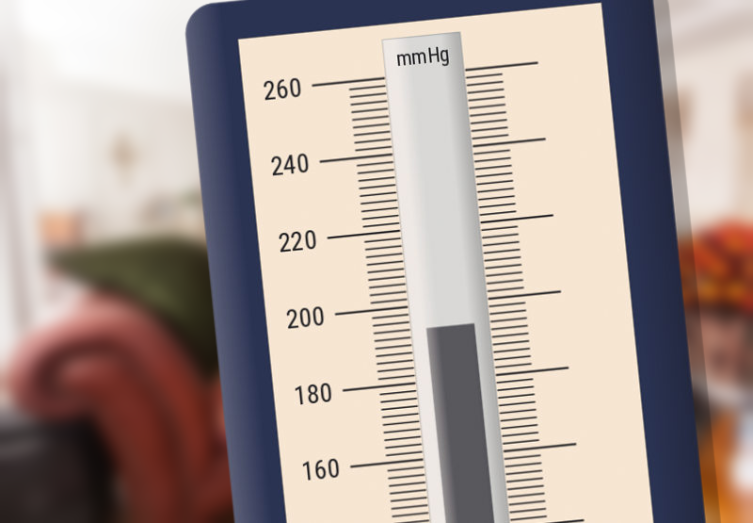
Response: 194
